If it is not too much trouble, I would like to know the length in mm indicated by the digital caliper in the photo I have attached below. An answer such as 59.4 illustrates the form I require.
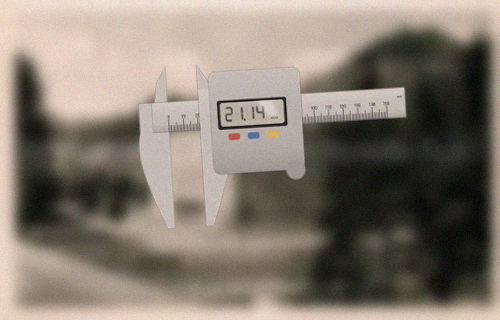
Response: 21.14
